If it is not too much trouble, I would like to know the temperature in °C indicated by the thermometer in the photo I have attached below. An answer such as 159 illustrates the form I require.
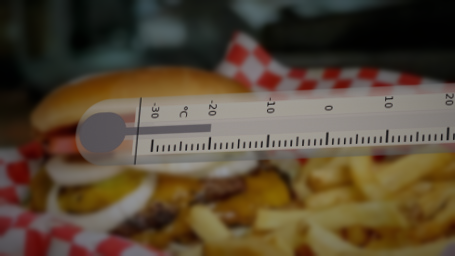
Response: -20
